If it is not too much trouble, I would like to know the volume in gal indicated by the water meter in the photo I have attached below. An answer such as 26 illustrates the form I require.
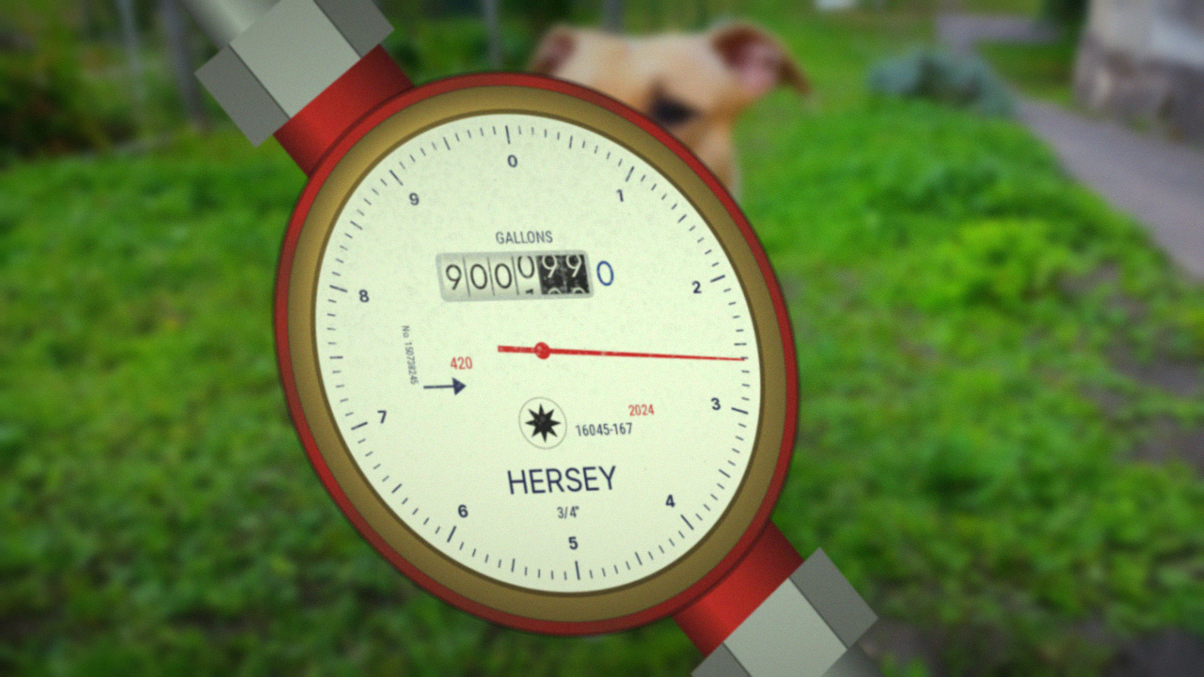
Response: 9000992.6
